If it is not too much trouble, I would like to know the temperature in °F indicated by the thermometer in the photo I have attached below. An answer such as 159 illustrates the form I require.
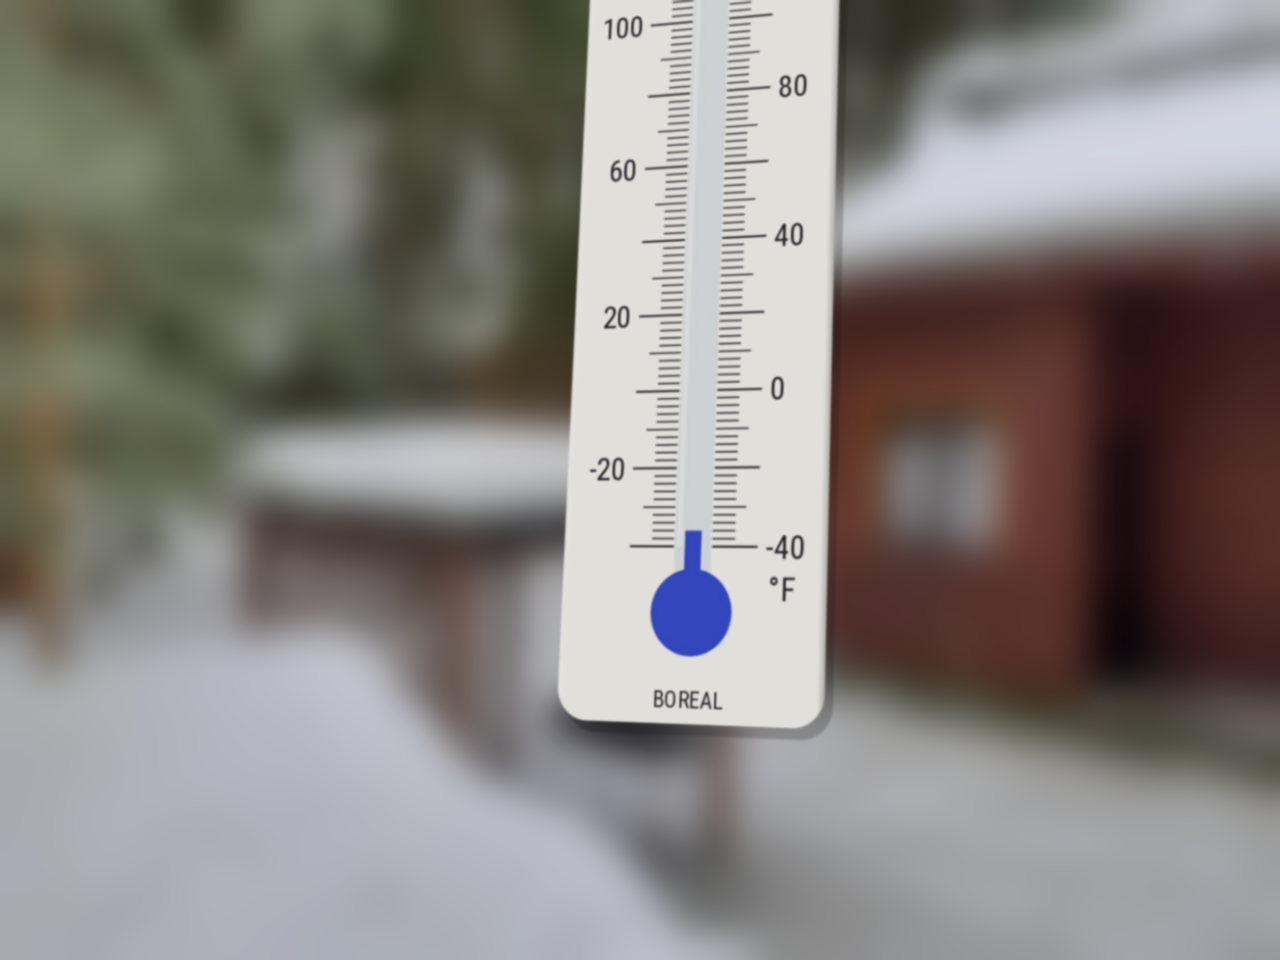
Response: -36
